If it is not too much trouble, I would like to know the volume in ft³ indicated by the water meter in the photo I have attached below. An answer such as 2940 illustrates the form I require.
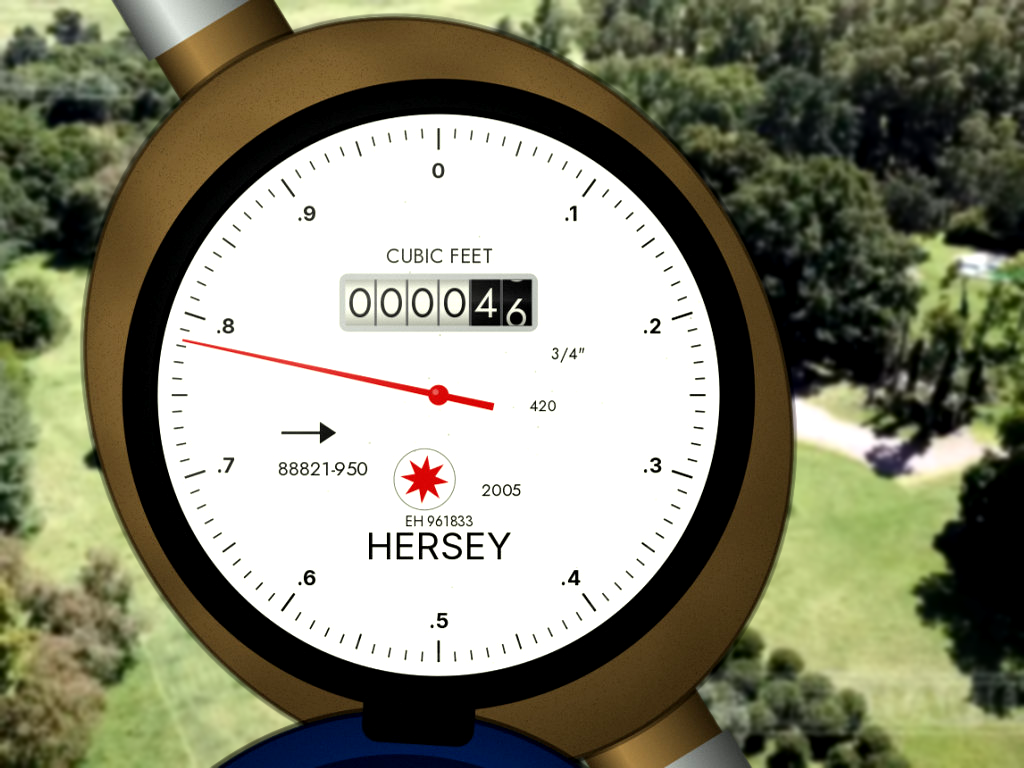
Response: 45.78
